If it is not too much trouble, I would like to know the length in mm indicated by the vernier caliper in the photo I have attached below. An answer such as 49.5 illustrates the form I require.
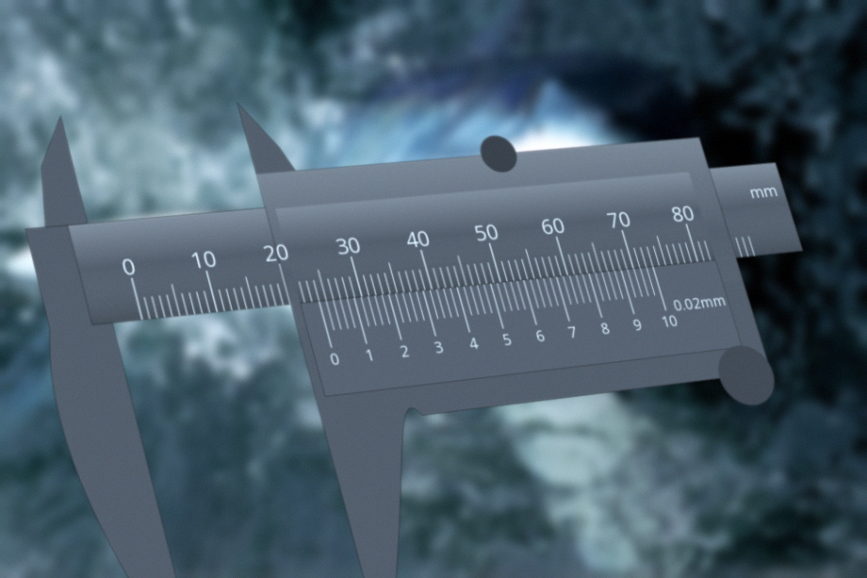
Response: 24.0
